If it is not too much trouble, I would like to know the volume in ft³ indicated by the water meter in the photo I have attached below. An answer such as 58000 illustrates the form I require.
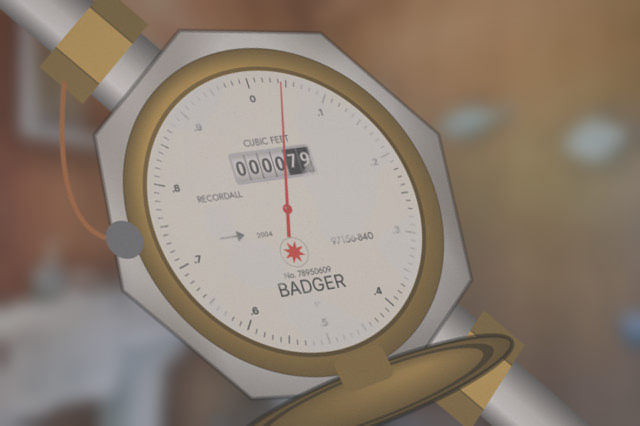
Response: 79.04
